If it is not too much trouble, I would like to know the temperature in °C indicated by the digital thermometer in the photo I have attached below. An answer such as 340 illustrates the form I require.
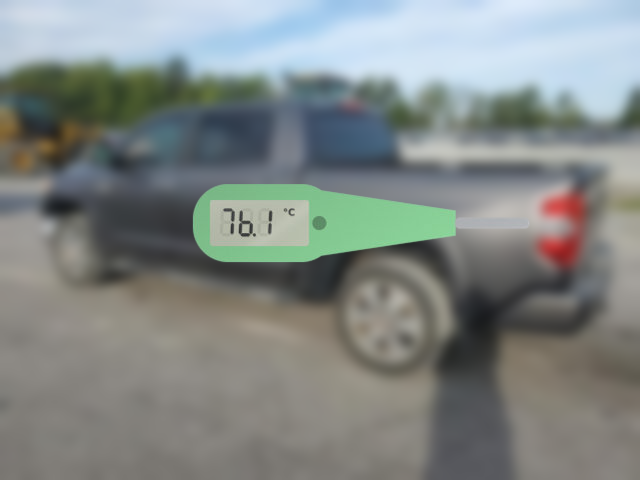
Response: 76.1
